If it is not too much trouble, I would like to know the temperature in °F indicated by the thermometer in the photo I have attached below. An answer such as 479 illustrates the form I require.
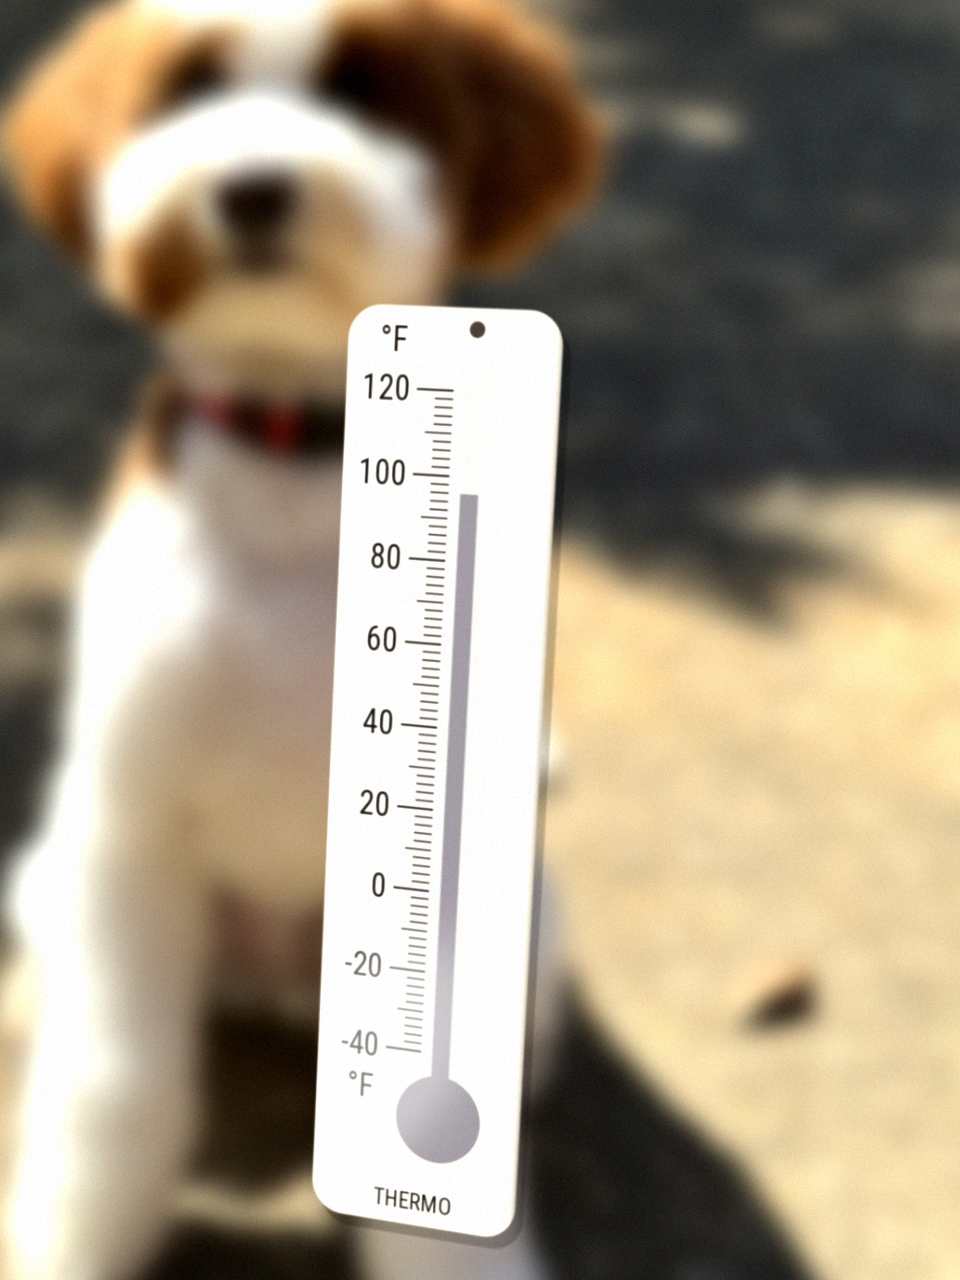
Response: 96
